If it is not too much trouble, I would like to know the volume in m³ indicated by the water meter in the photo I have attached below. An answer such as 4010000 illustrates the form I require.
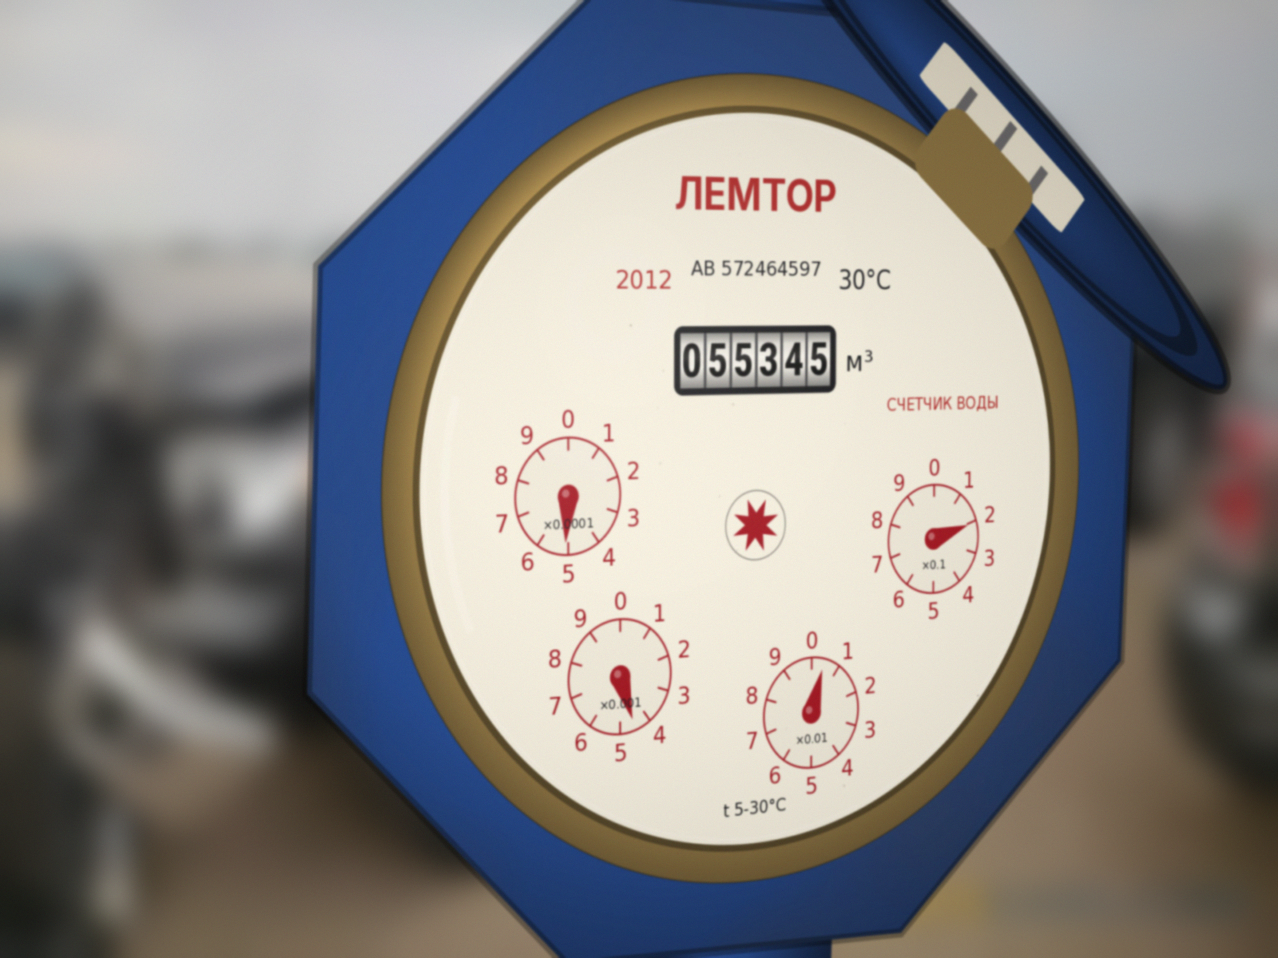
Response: 55345.2045
